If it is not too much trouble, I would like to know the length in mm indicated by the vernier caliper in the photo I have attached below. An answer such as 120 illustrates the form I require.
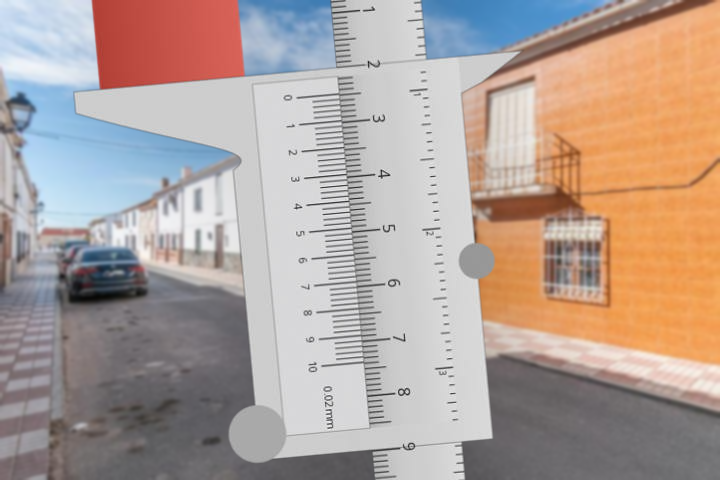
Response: 24.8
